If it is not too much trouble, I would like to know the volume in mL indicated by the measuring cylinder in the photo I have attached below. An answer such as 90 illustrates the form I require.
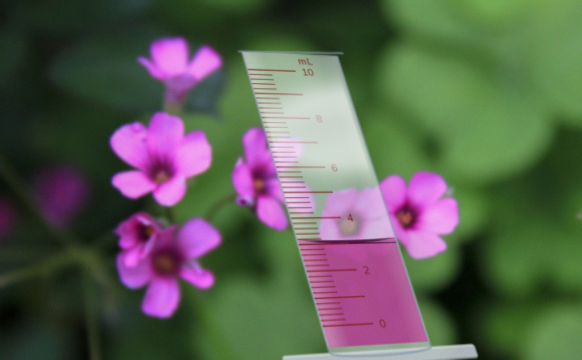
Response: 3
